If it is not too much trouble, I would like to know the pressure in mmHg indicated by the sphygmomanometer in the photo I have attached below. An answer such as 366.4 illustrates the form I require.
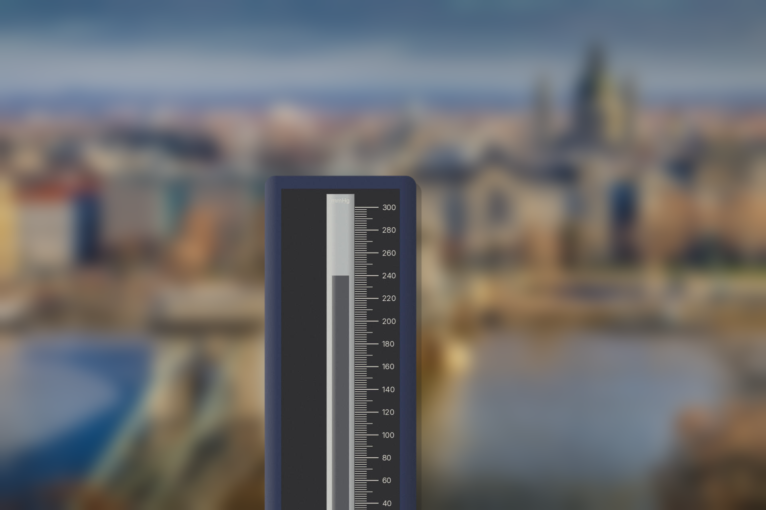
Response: 240
